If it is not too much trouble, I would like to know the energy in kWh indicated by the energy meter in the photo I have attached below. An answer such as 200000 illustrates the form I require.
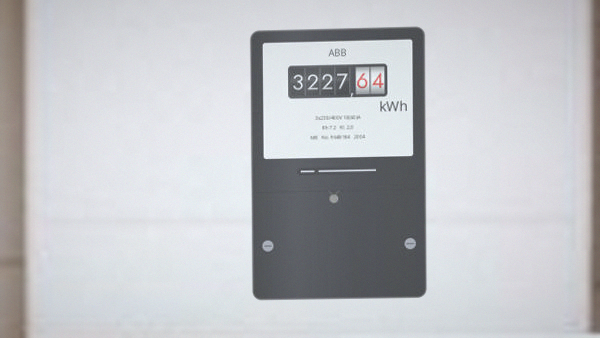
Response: 3227.64
